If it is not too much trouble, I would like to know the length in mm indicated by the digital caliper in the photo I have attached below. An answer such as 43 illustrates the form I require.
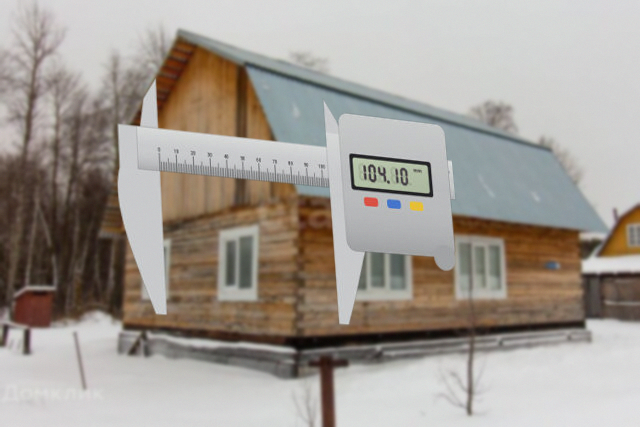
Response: 104.10
